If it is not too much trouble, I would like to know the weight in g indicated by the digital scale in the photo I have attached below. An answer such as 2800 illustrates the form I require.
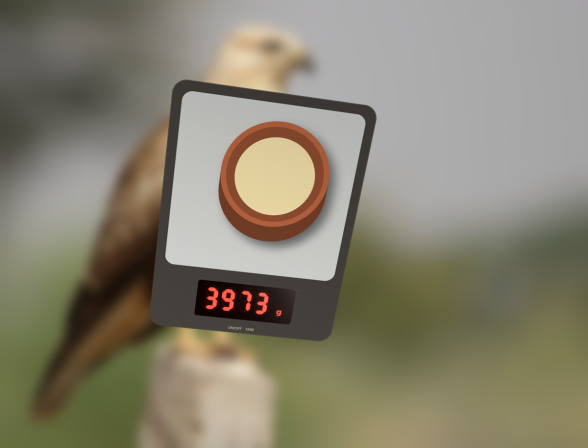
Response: 3973
